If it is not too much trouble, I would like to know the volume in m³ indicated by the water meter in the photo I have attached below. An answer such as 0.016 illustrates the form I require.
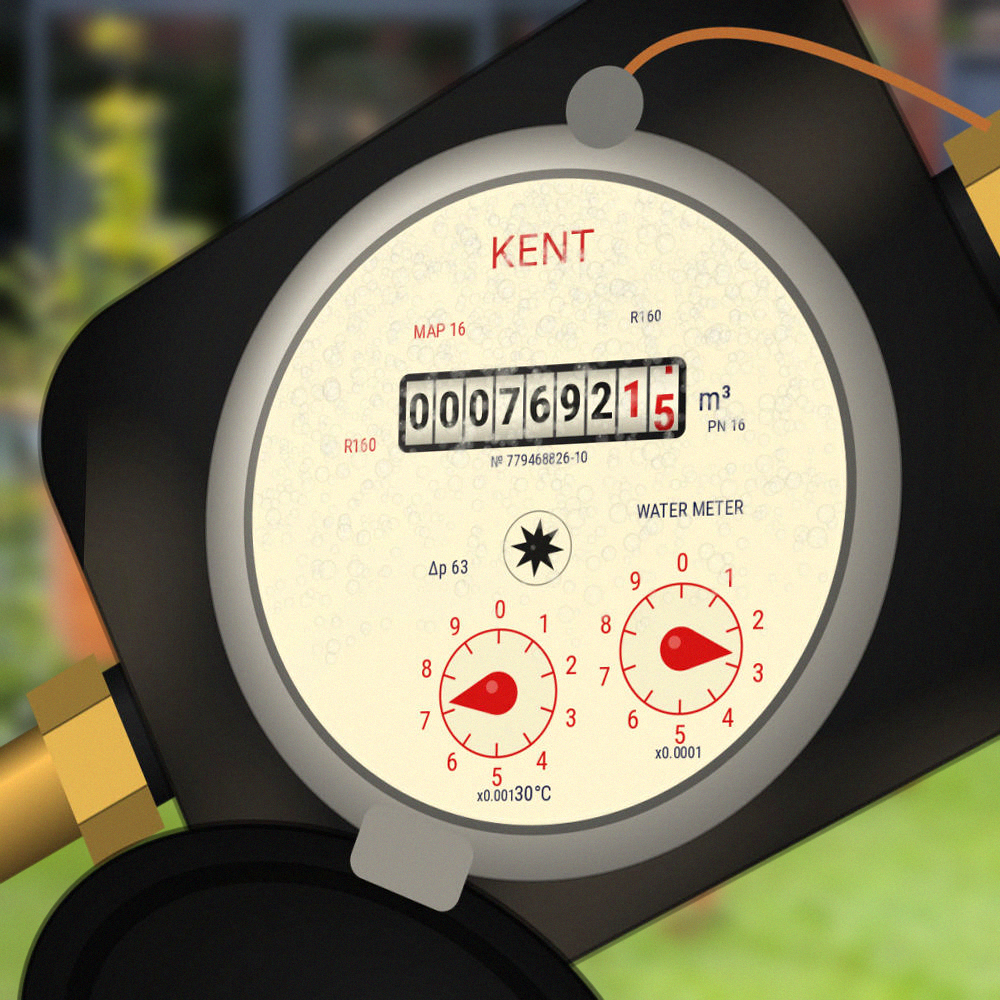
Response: 7692.1472
